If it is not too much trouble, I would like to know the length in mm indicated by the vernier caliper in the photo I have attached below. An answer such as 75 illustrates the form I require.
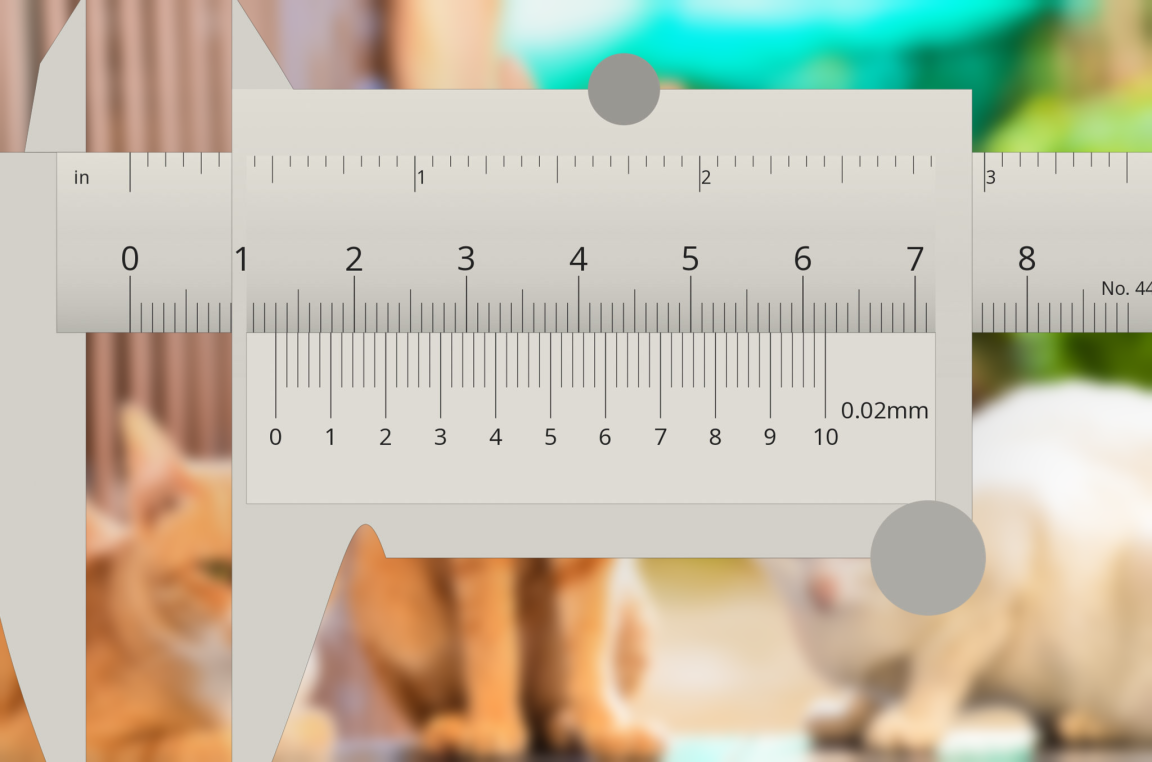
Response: 13.0
